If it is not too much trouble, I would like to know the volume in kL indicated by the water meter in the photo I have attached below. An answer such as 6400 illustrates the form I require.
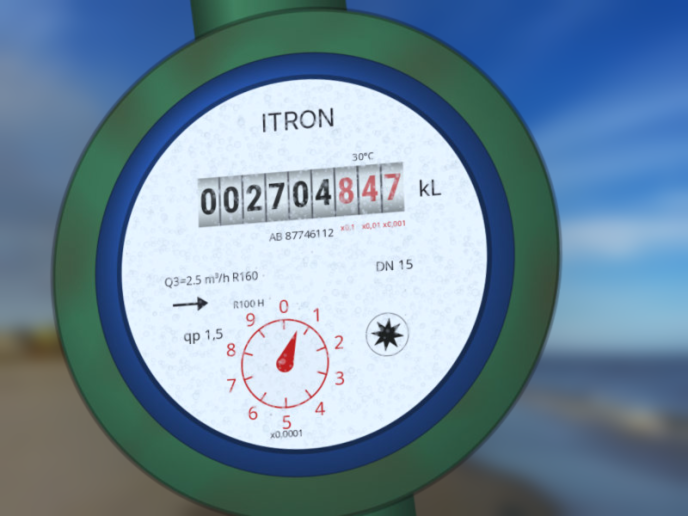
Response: 2704.8470
